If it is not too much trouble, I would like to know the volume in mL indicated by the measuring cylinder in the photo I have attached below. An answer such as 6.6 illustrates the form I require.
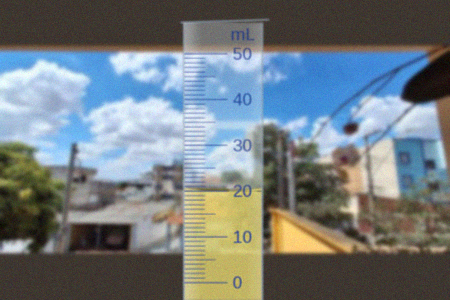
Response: 20
